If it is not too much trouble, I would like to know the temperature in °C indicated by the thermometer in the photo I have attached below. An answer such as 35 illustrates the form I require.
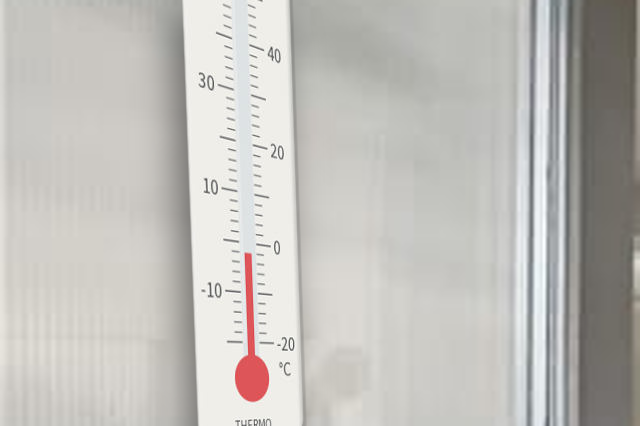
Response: -2
